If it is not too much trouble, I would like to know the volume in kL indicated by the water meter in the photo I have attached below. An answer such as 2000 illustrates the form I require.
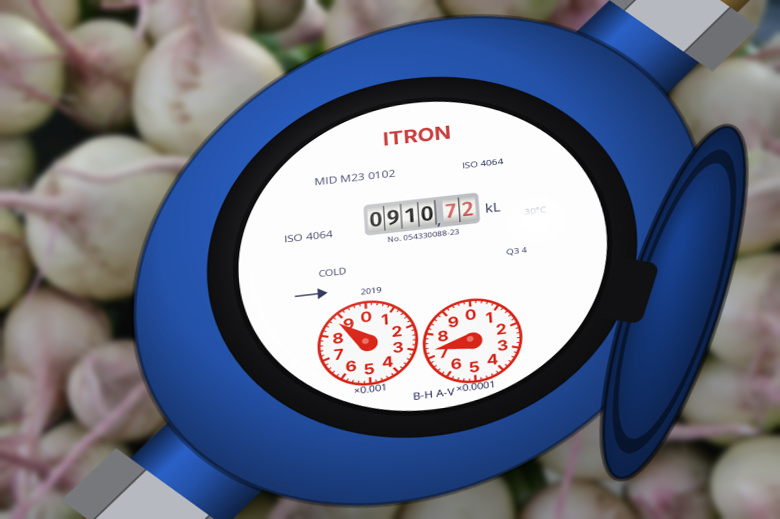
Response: 910.7287
